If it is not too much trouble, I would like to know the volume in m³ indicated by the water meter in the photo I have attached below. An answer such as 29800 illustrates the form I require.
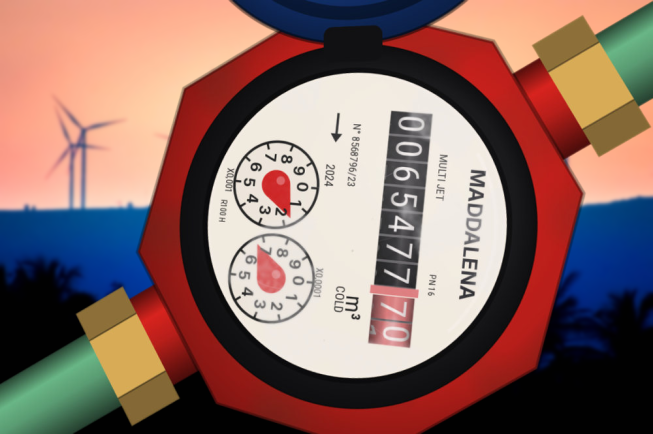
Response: 65477.7016
